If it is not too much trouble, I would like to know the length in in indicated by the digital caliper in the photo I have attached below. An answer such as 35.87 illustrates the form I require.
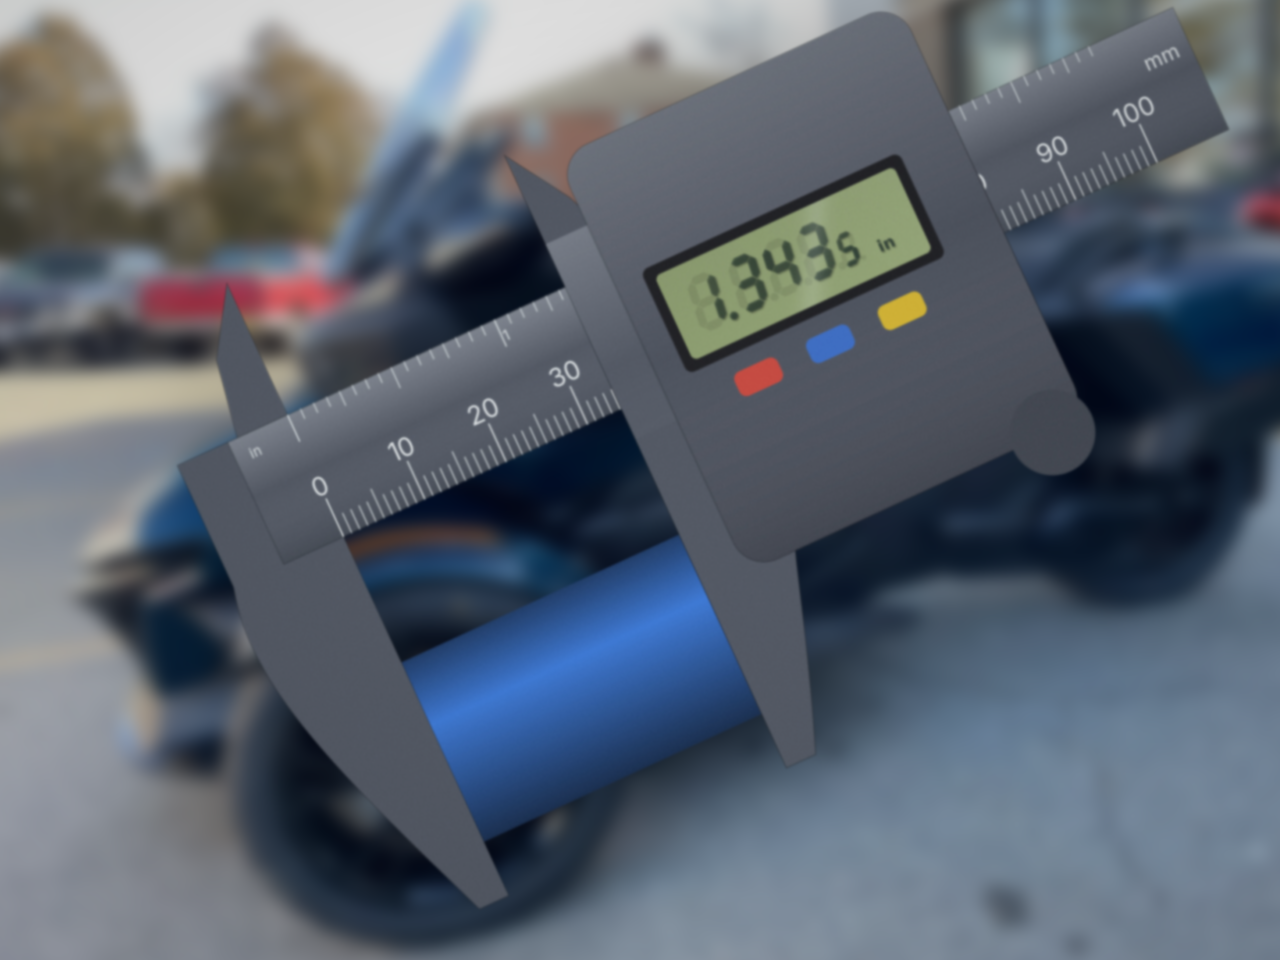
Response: 1.3435
